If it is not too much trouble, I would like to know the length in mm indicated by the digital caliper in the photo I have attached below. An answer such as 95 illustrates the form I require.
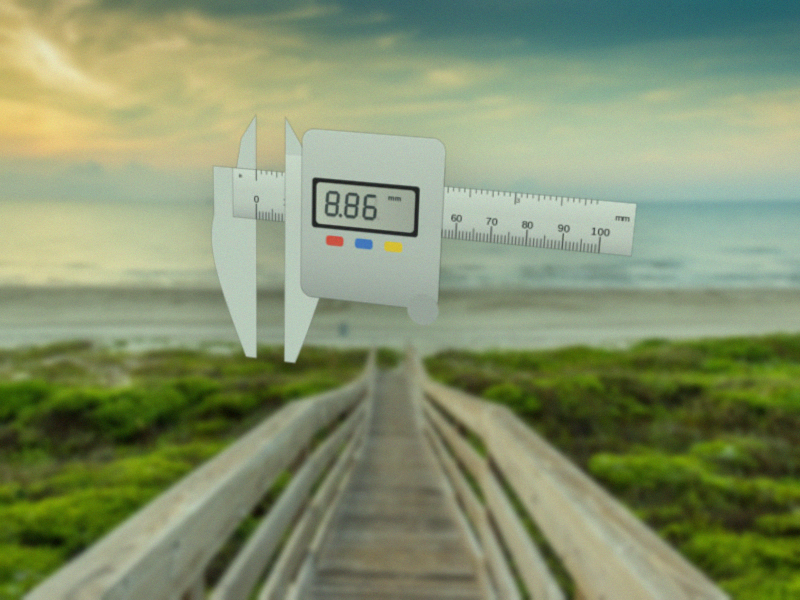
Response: 8.86
